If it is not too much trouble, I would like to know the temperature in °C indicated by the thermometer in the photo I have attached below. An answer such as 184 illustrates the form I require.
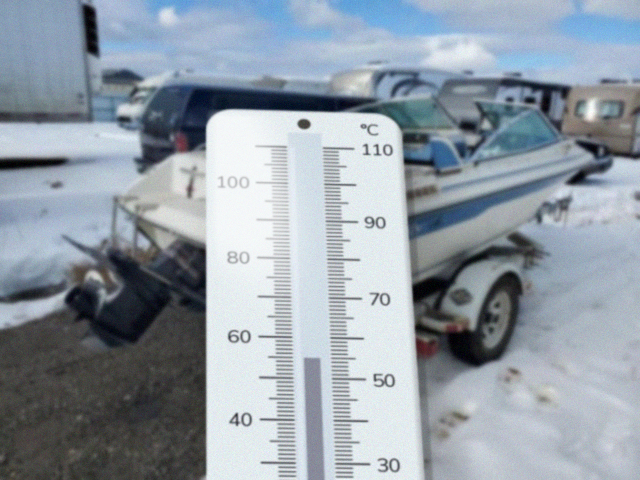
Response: 55
